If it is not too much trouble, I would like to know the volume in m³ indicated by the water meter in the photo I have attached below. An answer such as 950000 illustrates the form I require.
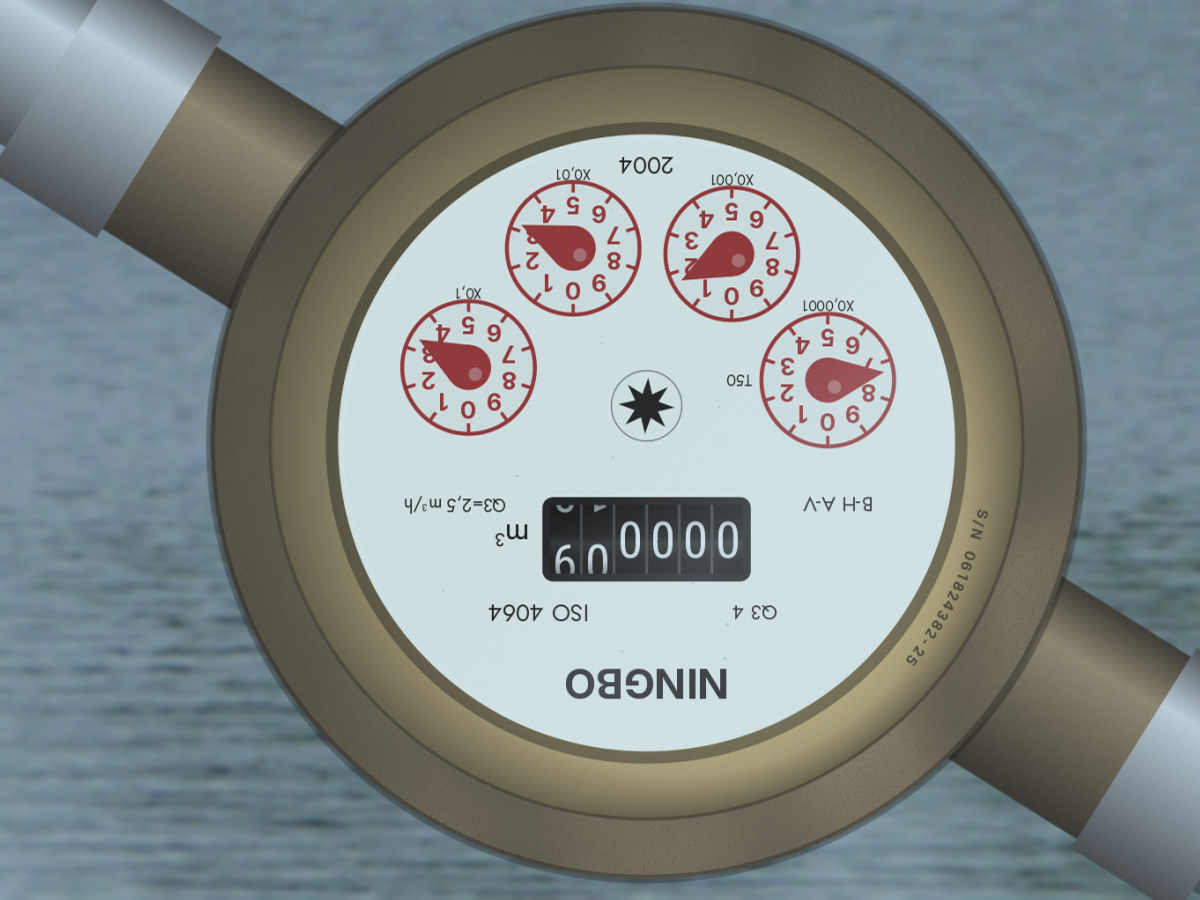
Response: 9.3317
